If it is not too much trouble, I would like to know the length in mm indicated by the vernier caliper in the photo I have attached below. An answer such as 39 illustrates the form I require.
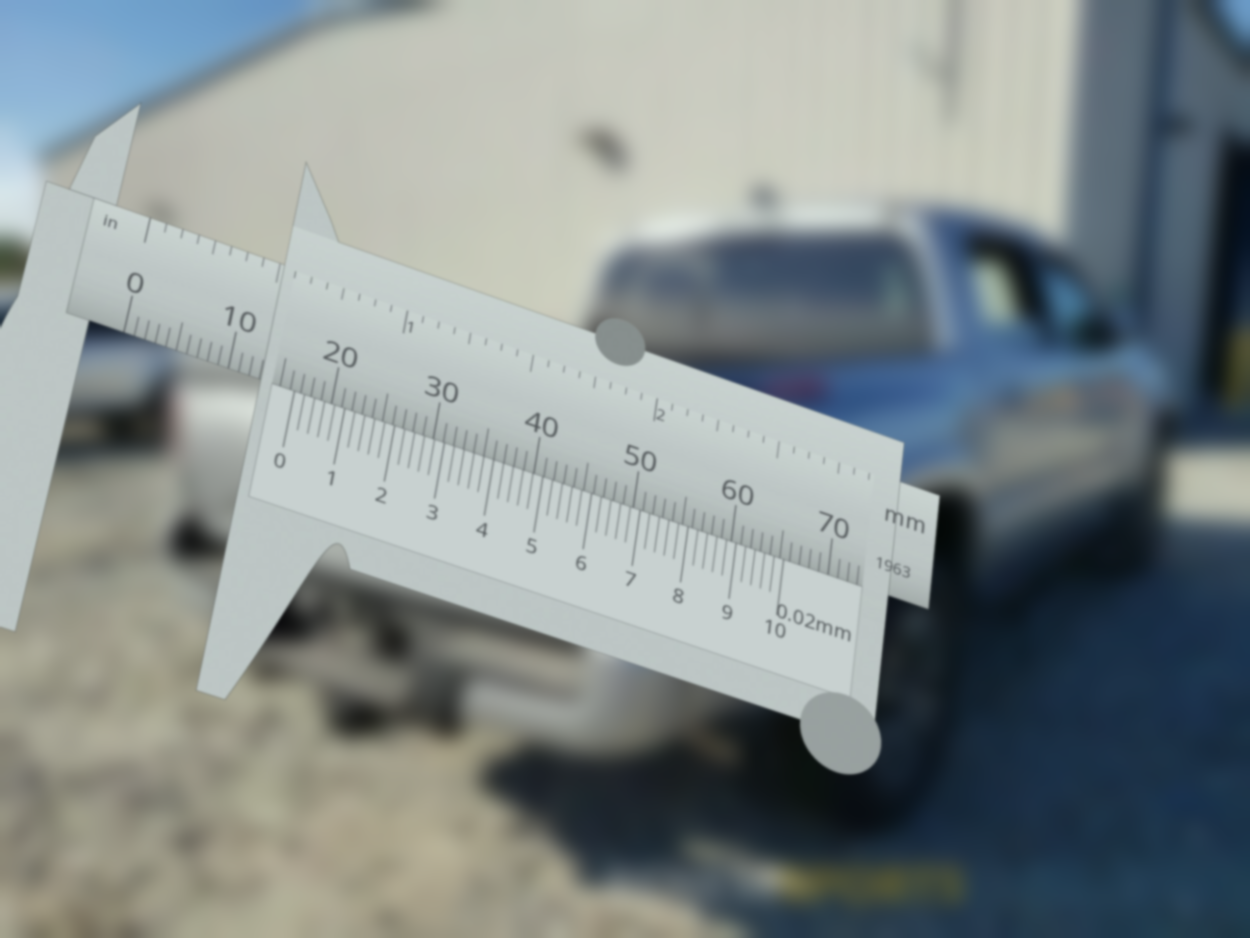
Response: 16.4
